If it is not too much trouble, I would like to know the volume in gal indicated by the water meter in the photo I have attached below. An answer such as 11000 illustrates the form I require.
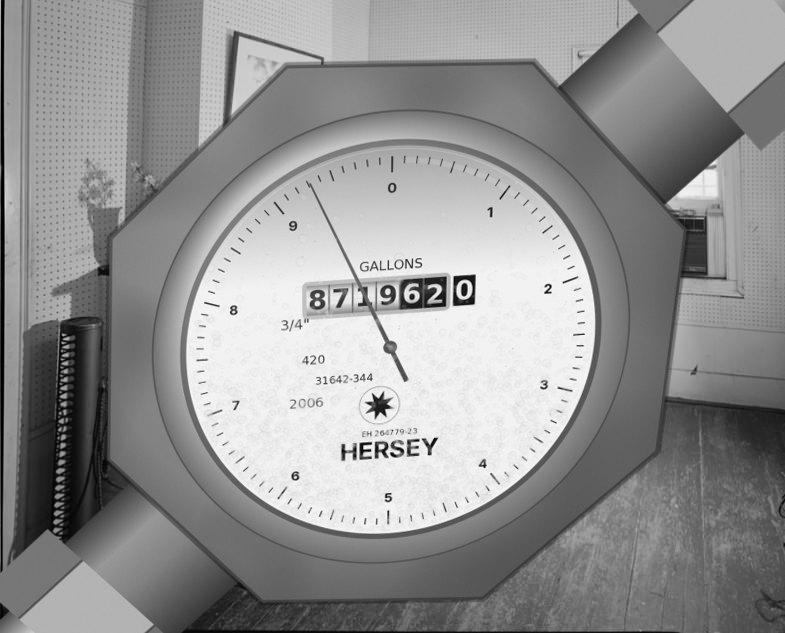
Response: 8719619.3
